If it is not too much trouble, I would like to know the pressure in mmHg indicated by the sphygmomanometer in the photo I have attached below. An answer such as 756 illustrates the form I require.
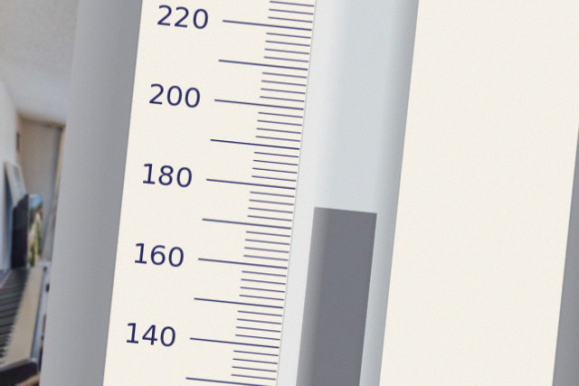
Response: 176
